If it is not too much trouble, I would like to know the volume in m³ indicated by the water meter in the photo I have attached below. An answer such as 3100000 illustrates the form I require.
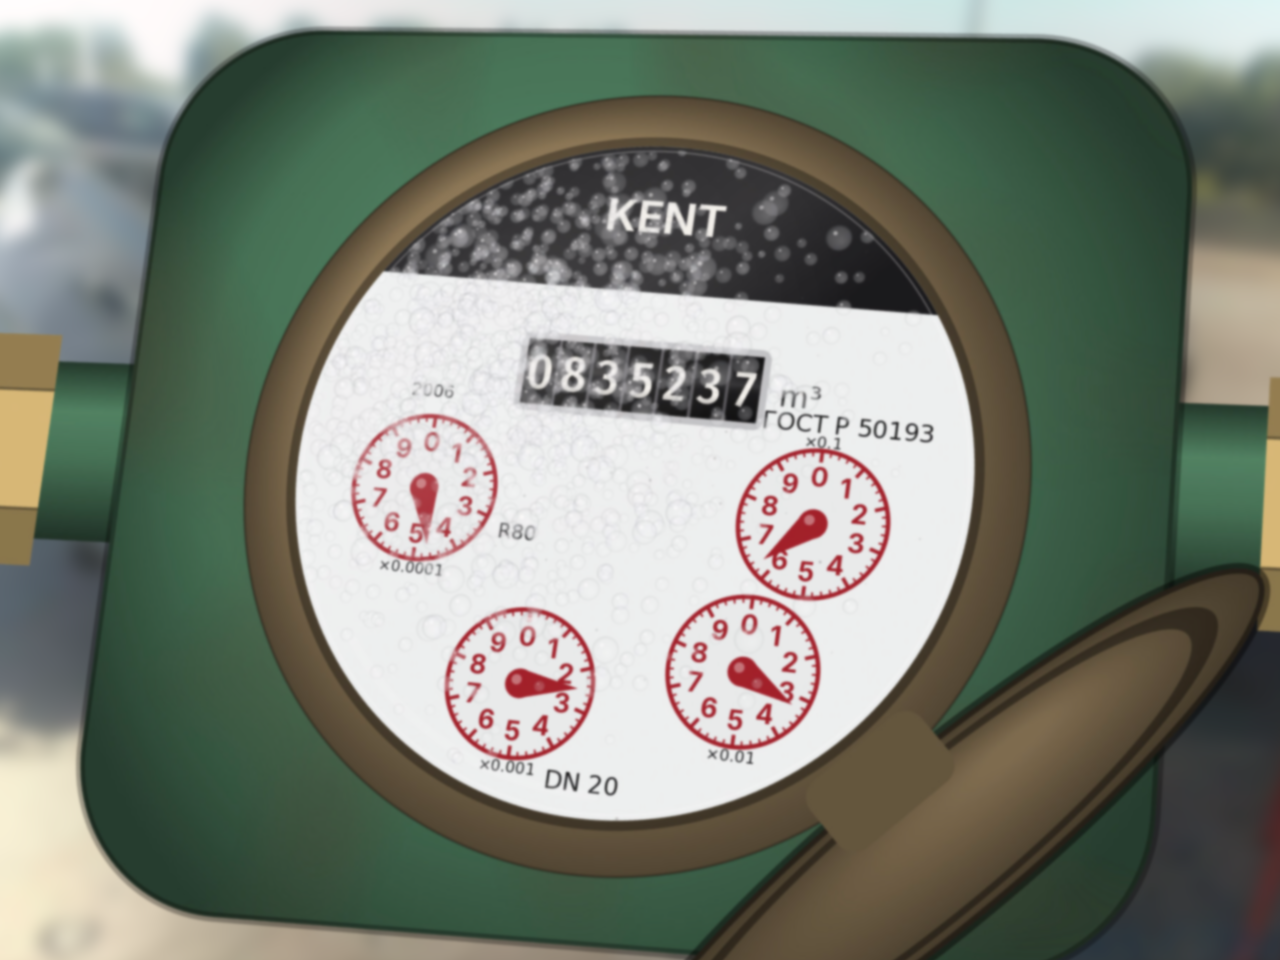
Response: 835237.6324
